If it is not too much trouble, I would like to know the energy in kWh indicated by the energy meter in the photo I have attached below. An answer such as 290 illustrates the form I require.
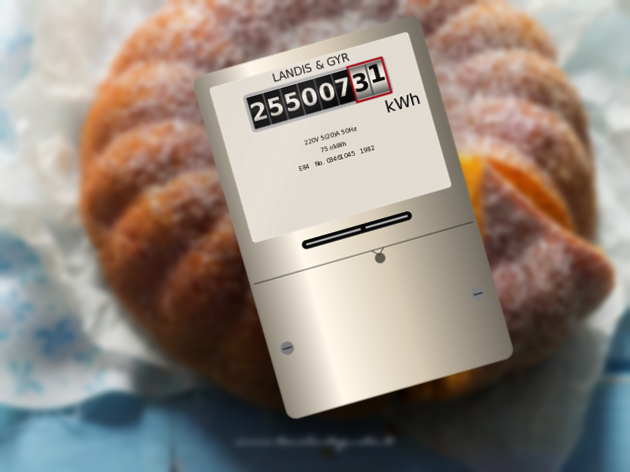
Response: 255007.31
